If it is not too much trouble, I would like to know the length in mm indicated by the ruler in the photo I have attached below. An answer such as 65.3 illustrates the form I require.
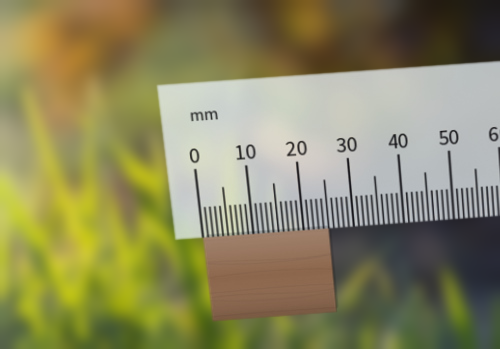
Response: 25
